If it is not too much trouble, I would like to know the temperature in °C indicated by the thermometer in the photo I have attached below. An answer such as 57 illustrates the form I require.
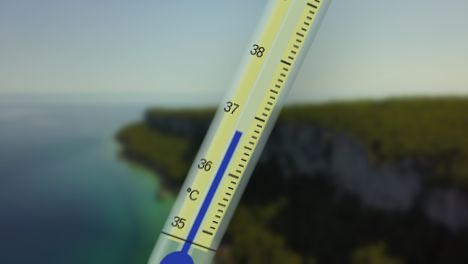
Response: 36.7
